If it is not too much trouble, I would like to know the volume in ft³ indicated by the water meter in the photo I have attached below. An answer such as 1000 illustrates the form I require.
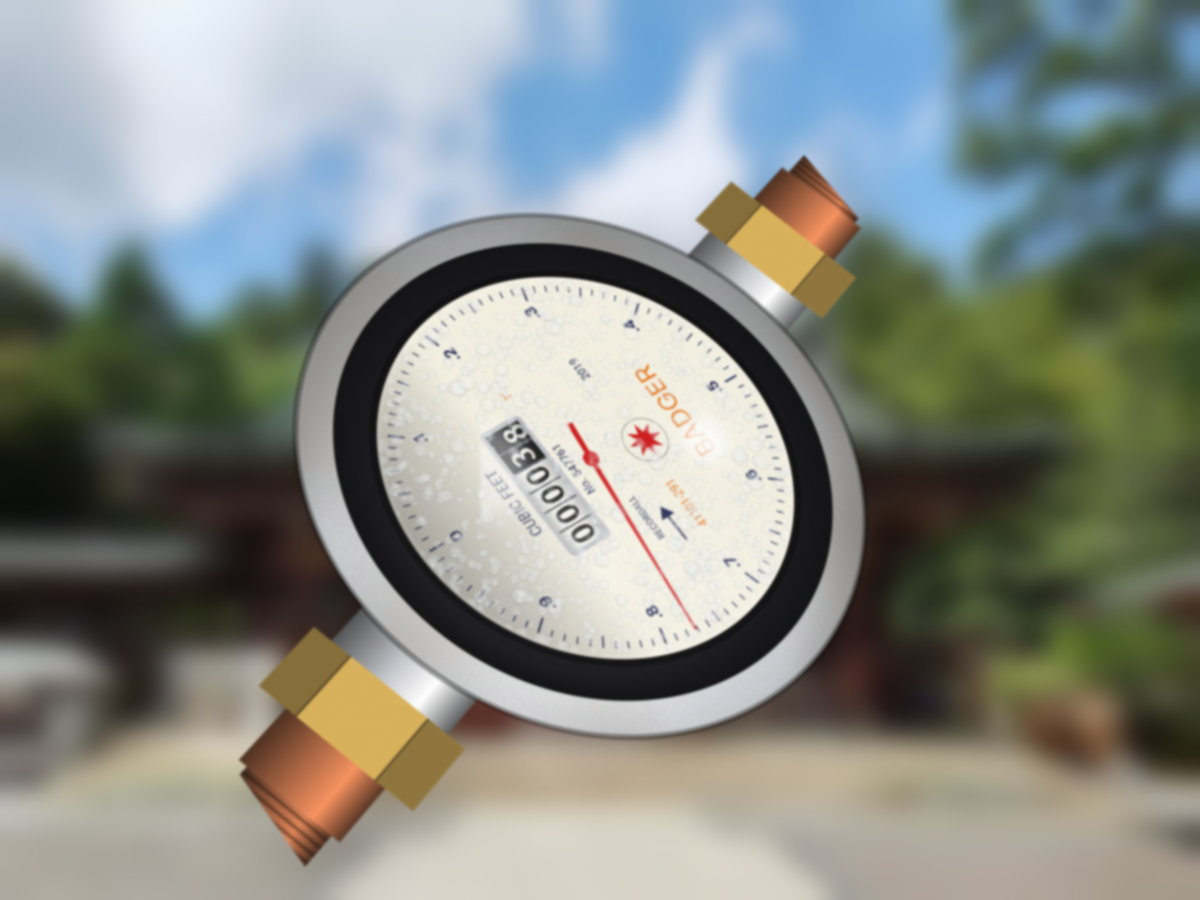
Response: 37.77
